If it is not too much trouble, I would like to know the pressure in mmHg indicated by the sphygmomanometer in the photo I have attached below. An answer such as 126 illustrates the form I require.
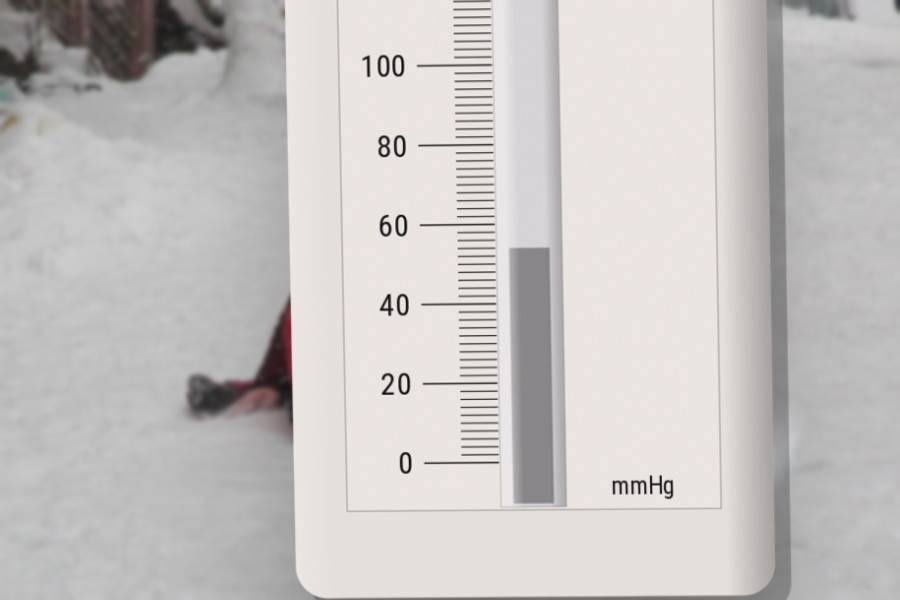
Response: 54
